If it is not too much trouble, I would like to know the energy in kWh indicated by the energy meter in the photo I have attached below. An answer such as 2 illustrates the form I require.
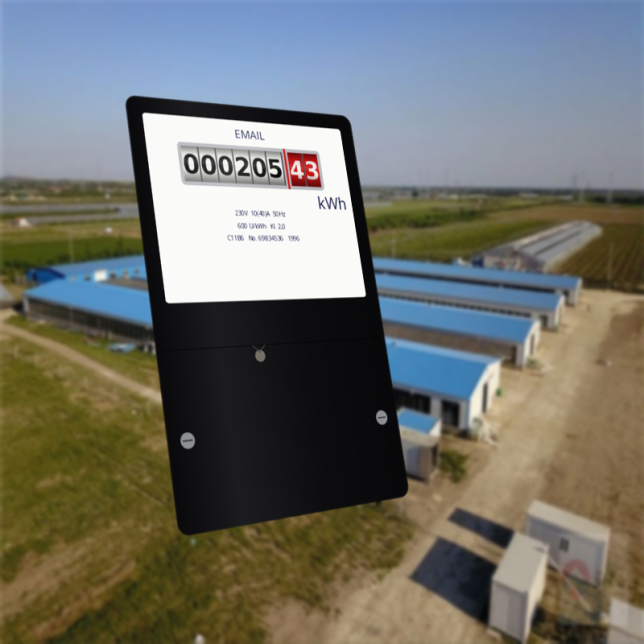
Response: 205.43
